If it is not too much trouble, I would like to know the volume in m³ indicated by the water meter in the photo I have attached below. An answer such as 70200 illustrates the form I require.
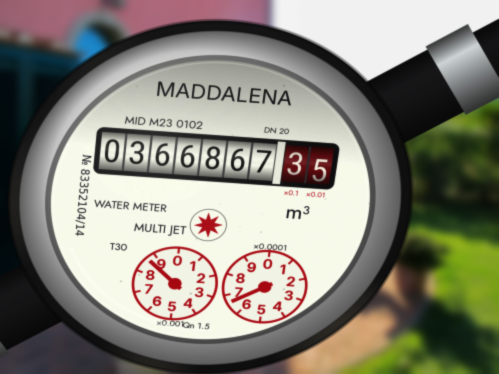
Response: 366867.3486
